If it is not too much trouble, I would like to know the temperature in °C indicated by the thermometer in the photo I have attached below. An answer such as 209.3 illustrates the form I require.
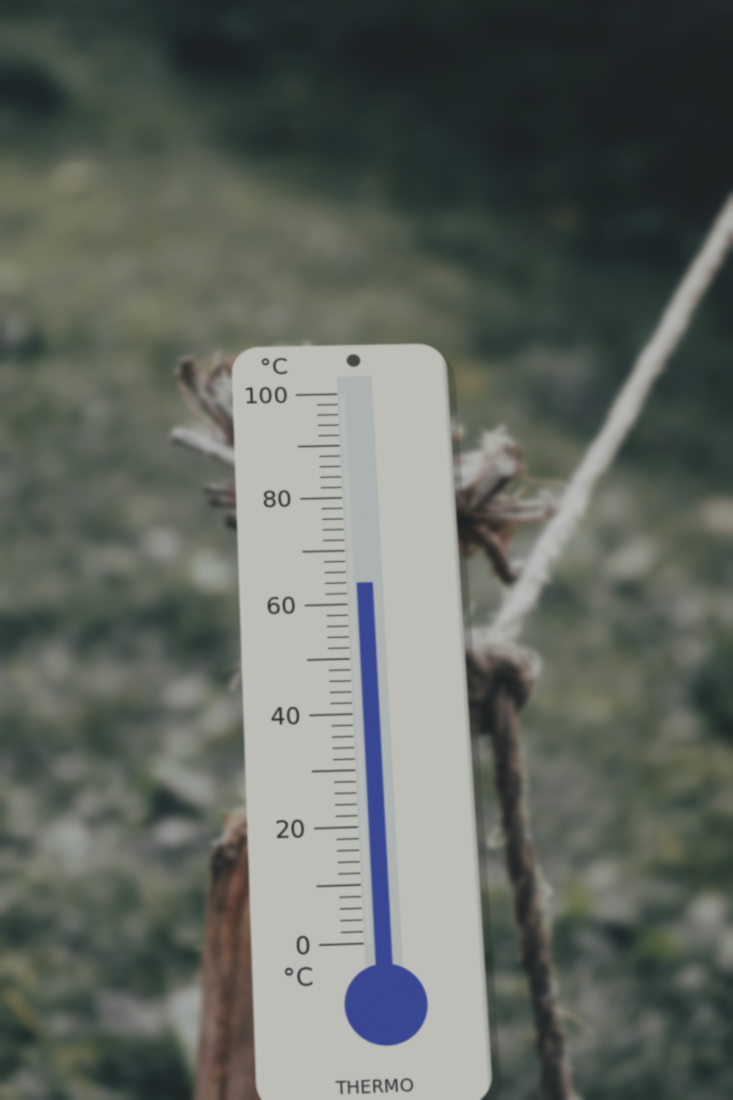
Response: 64
